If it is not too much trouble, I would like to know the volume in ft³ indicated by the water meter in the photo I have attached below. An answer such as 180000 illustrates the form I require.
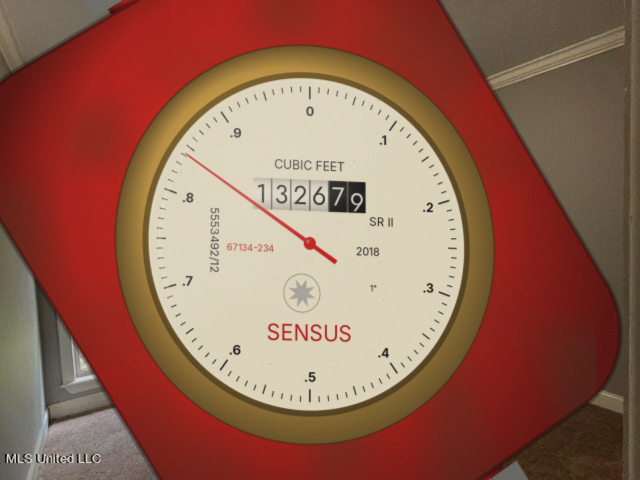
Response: 132678.84
